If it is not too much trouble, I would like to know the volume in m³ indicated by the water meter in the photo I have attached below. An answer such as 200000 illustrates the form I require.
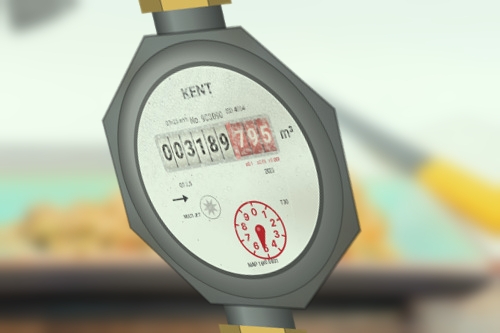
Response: 3189.7955
